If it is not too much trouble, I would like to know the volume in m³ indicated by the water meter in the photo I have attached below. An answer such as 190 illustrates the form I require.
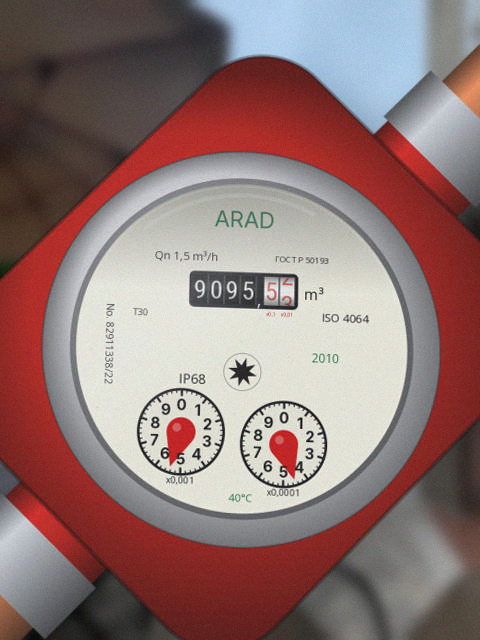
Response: 9095.5254
